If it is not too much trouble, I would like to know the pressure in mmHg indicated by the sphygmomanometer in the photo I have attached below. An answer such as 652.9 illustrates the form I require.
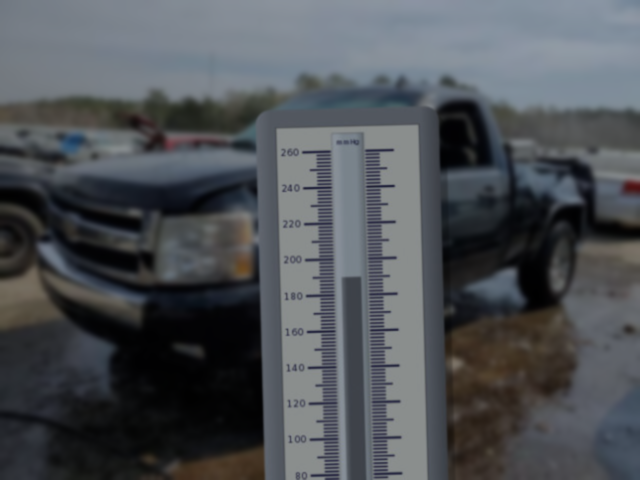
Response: 190
